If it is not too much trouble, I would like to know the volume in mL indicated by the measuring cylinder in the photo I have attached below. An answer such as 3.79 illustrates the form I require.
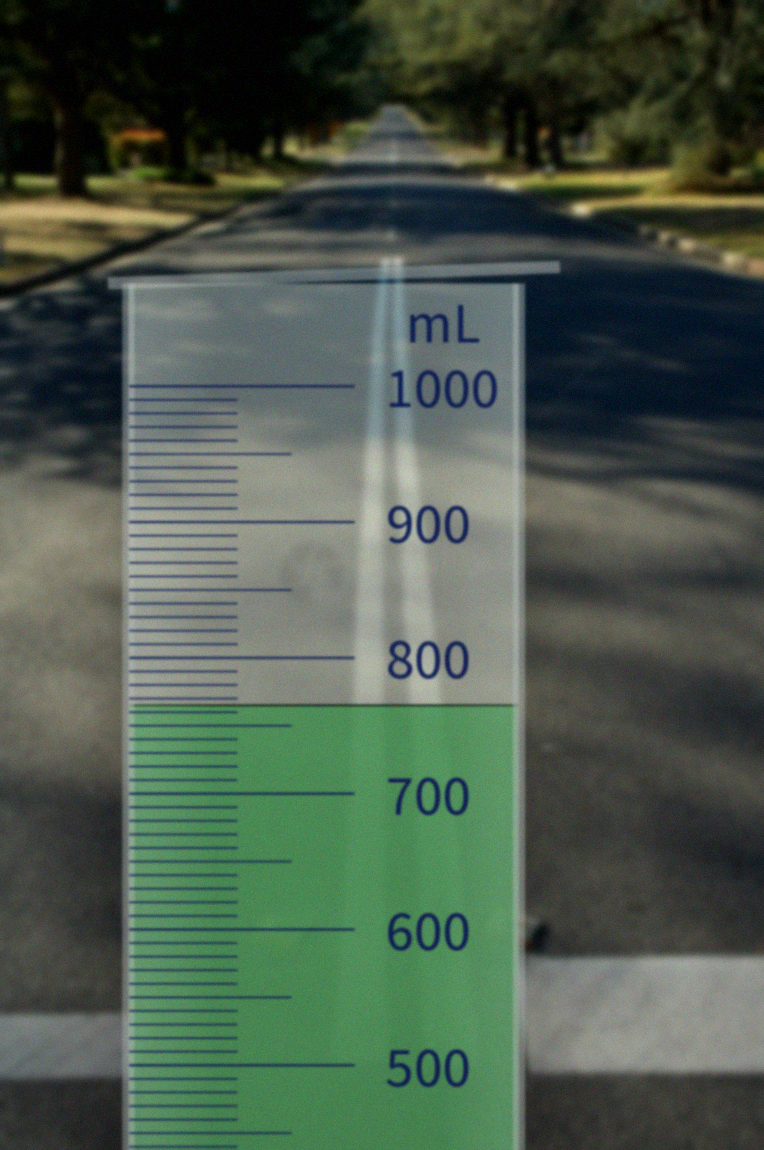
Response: 765
